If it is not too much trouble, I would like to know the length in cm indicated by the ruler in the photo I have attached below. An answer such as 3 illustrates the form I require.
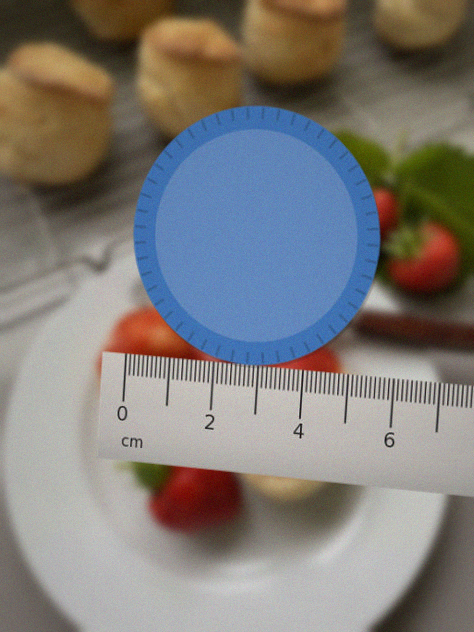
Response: 5.5
